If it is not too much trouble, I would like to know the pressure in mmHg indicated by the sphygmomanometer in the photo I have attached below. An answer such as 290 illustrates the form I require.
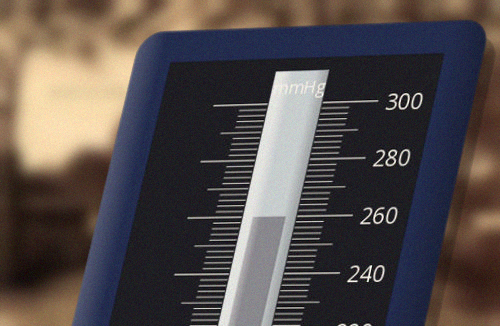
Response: 260
